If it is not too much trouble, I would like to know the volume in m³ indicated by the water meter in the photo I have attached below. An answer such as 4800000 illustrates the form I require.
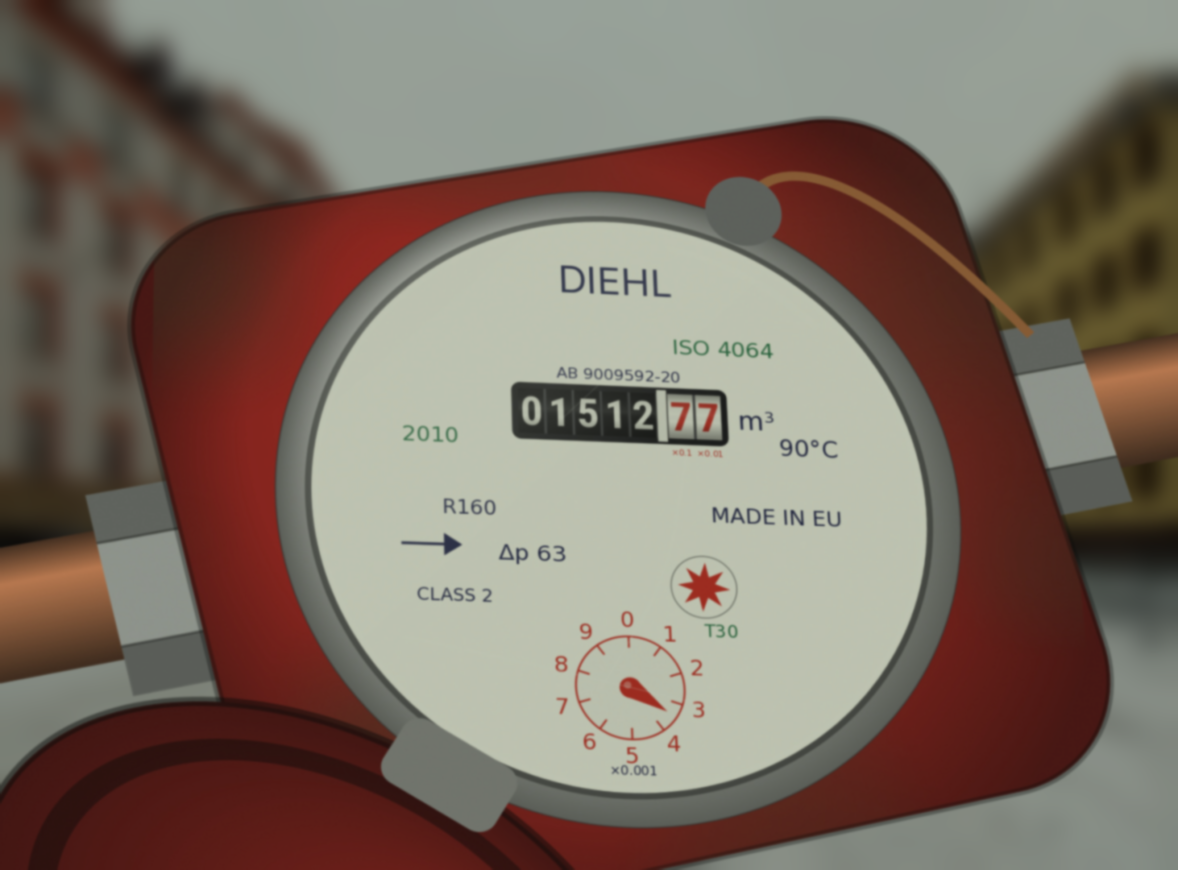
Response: 1512.773
